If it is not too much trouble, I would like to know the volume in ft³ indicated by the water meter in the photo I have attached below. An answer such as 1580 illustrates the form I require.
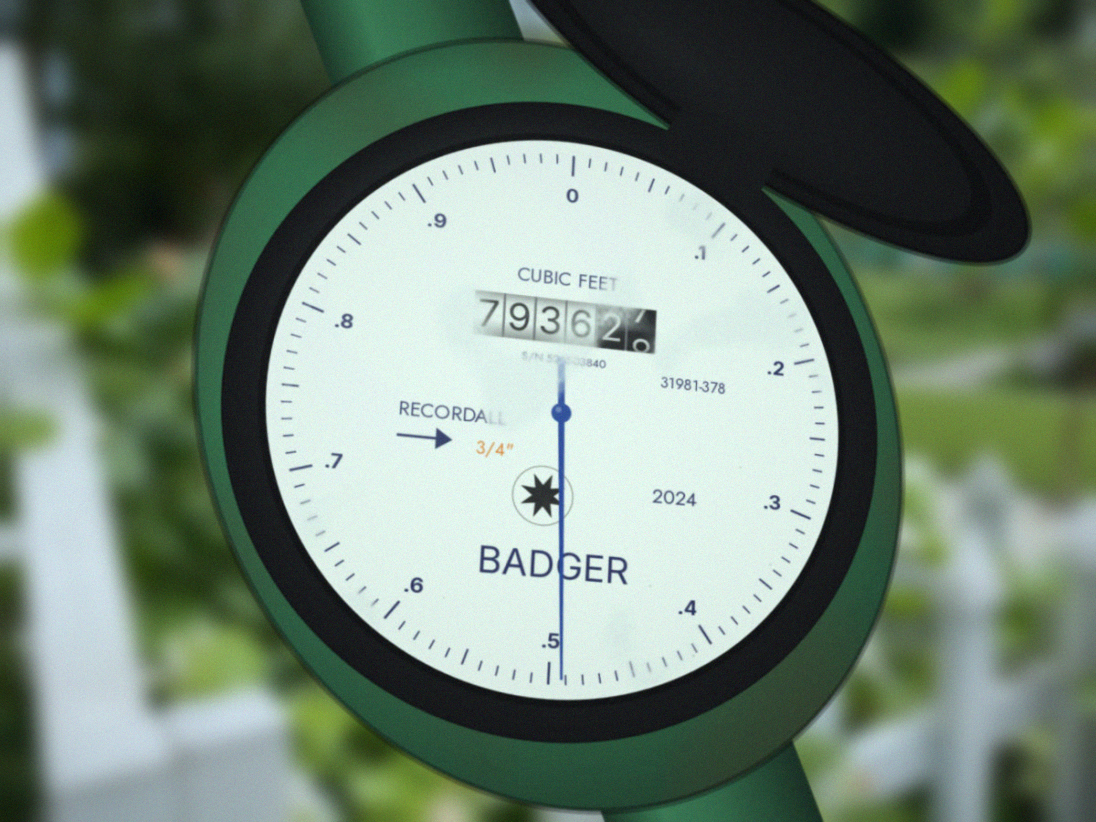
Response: 793627.49
